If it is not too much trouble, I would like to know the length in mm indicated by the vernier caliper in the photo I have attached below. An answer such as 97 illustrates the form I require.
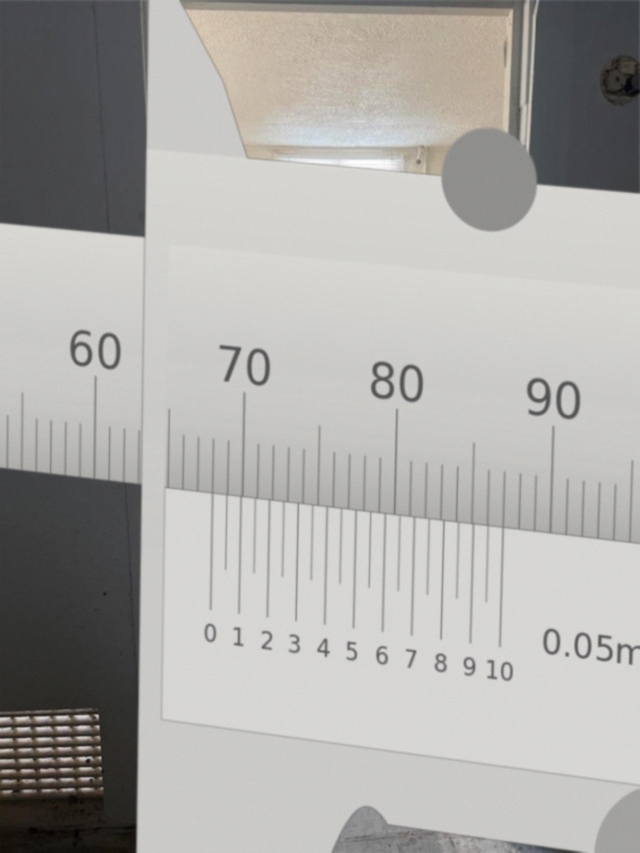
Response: 68.0
